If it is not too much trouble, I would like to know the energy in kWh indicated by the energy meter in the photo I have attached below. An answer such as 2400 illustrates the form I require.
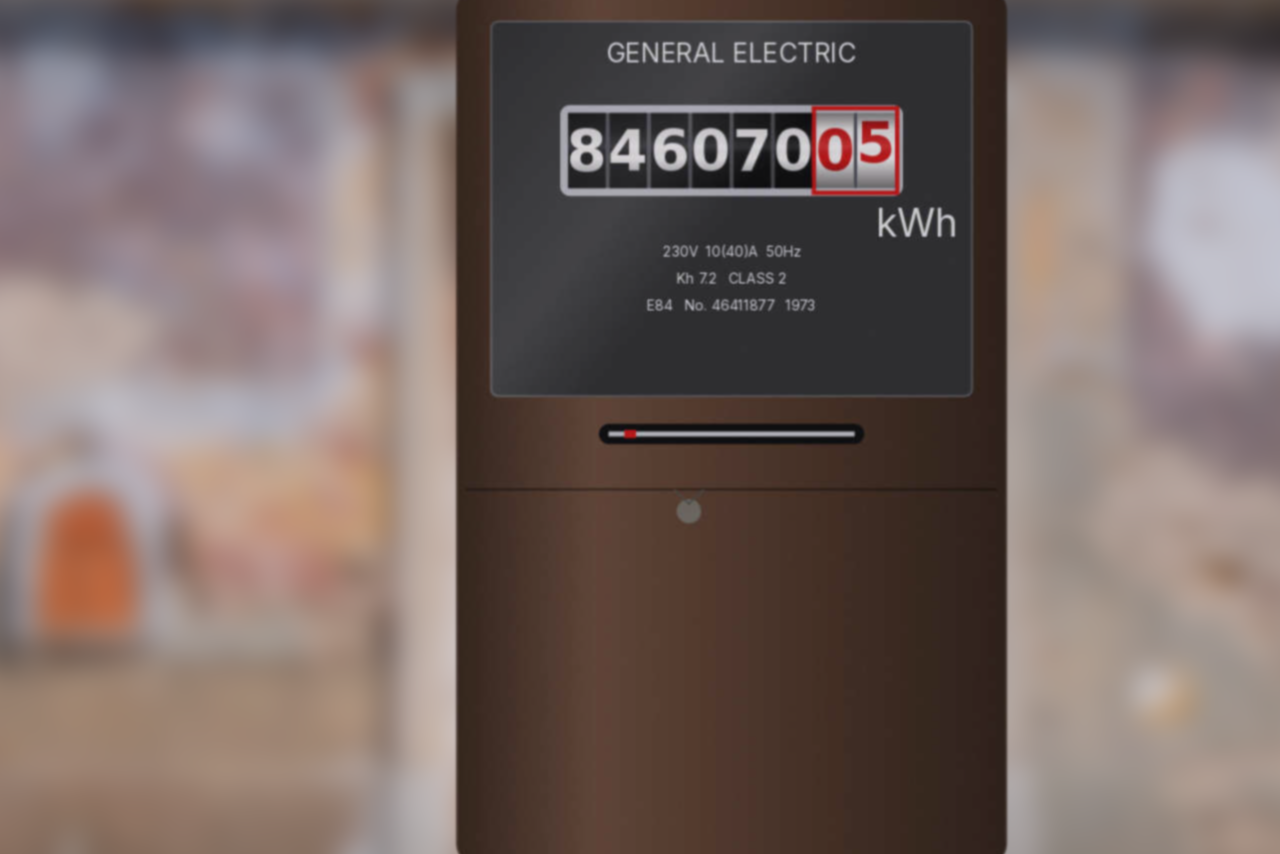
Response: 846070.05
